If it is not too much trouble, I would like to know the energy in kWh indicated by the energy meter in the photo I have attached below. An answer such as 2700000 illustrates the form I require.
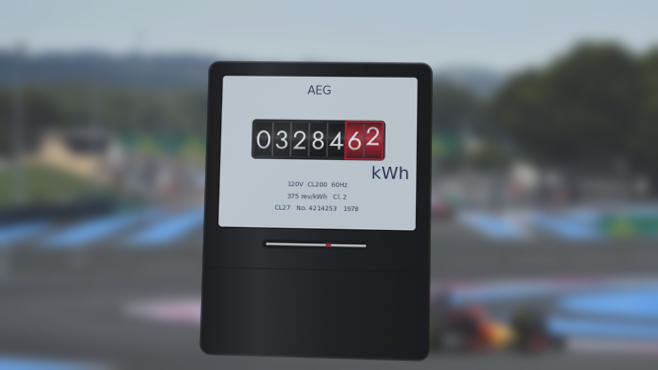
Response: 3284.62
